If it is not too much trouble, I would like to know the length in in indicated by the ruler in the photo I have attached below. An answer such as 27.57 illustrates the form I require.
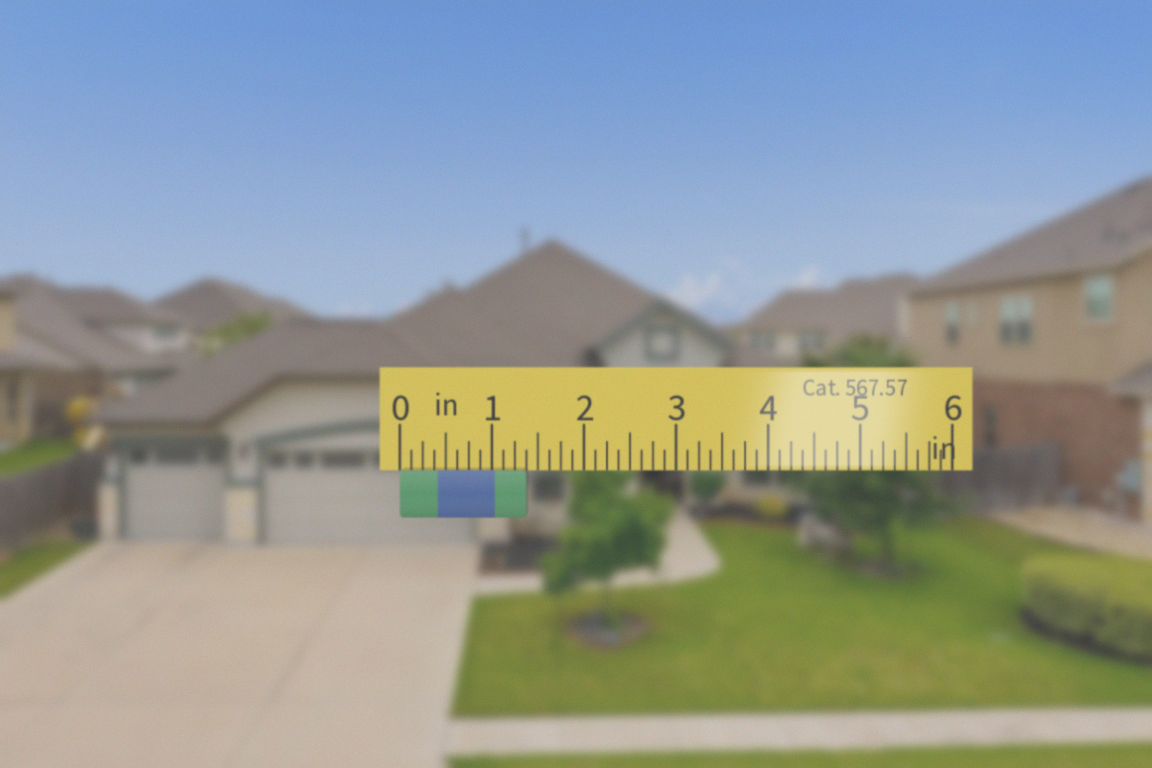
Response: 1.375
